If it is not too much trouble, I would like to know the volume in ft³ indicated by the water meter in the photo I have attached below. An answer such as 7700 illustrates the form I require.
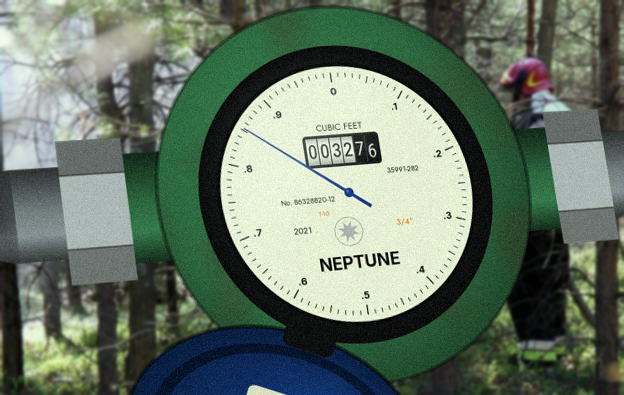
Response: 3275.85
